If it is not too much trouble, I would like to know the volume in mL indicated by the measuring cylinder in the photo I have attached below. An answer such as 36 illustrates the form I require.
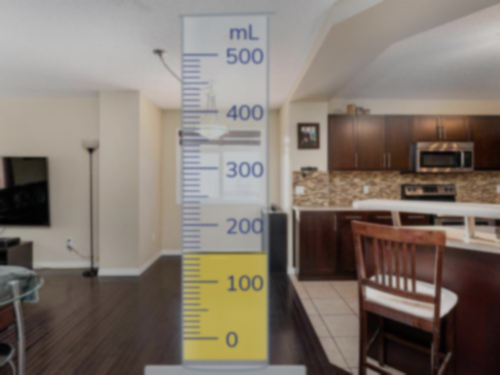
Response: 150
